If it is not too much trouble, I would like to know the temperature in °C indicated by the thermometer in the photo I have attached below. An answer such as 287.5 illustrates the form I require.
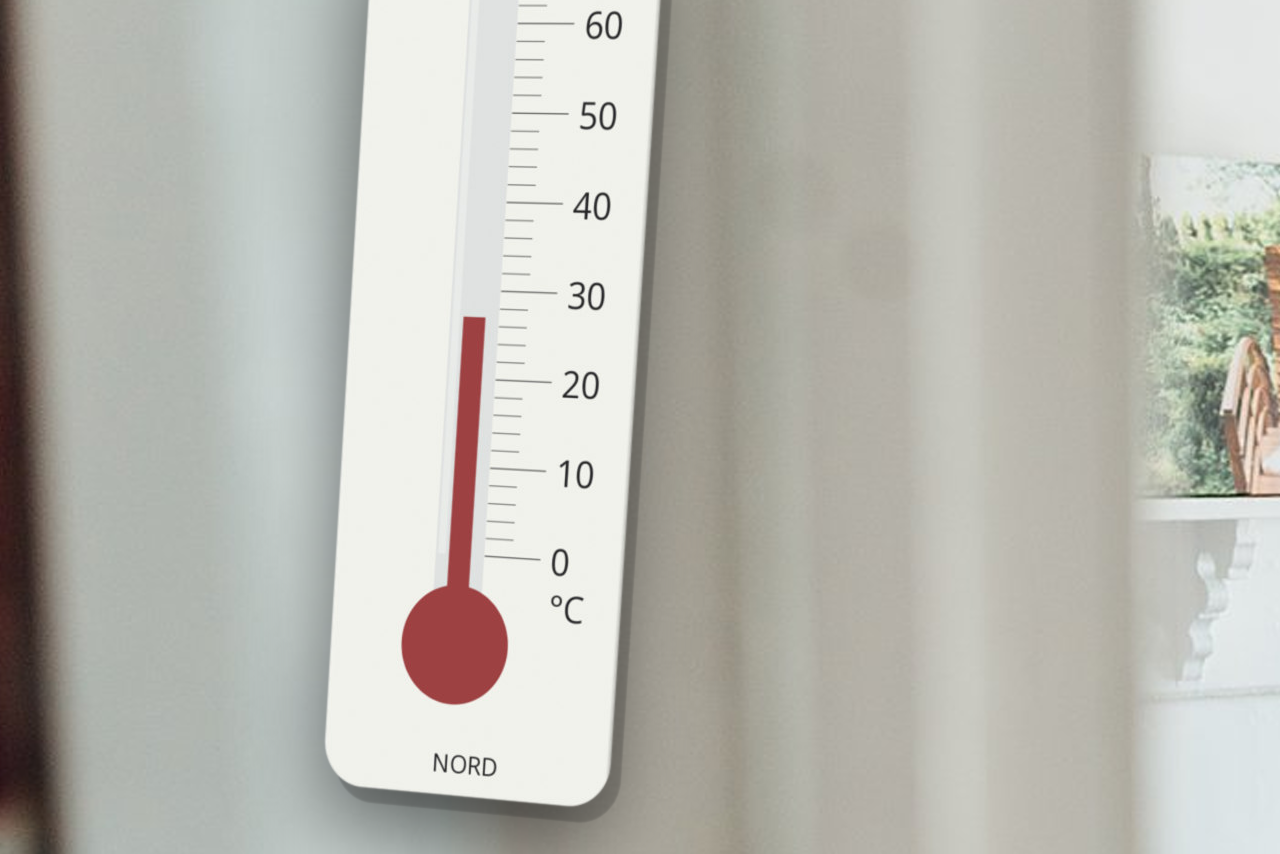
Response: 27
